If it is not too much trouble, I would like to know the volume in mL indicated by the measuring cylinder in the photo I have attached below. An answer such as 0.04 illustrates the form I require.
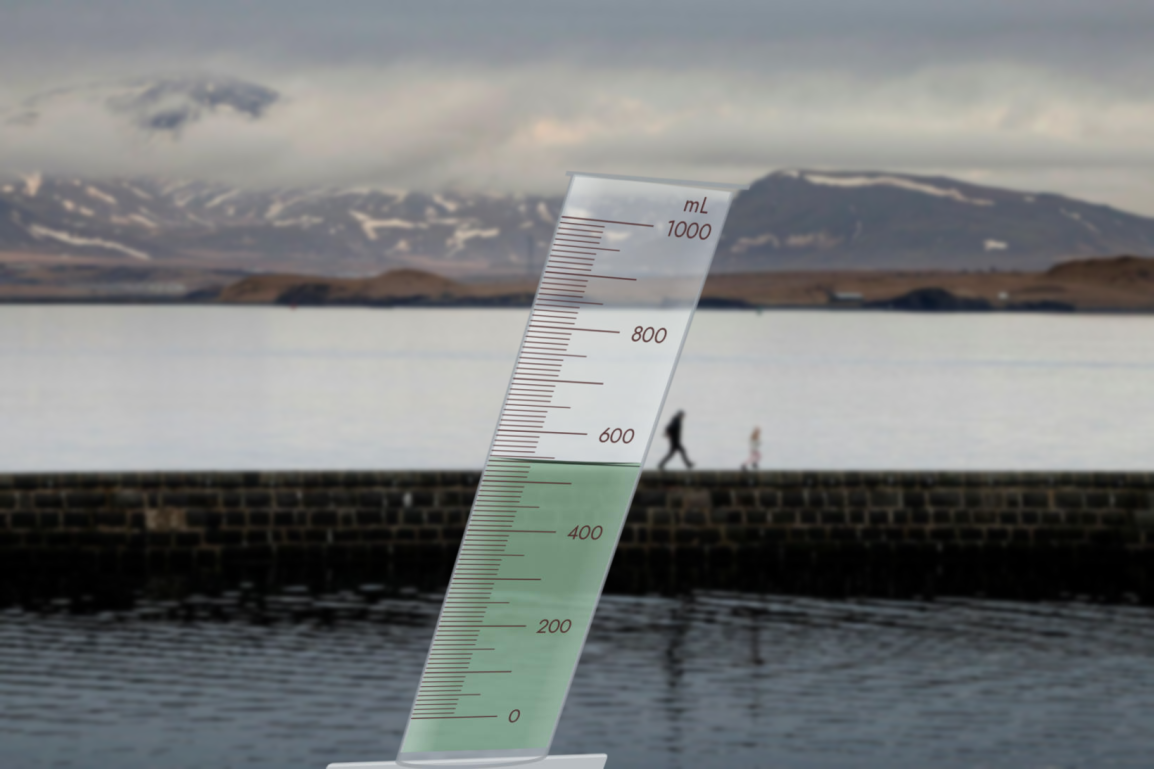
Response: 540
